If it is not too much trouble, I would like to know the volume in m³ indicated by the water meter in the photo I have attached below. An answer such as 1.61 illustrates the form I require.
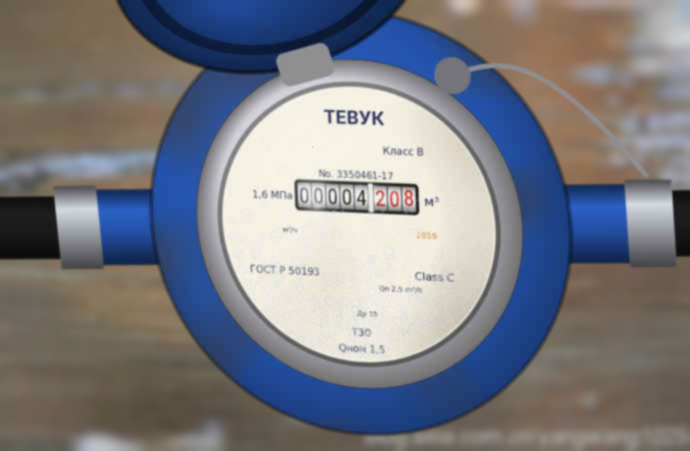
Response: 4.208
